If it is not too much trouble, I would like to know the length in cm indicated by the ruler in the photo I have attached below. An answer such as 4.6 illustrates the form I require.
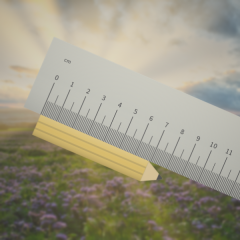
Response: 8
